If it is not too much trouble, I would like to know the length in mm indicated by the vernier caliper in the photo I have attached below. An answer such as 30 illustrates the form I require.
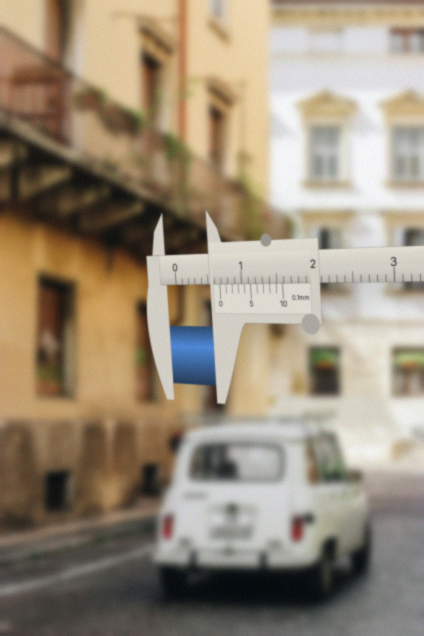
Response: 6.8
